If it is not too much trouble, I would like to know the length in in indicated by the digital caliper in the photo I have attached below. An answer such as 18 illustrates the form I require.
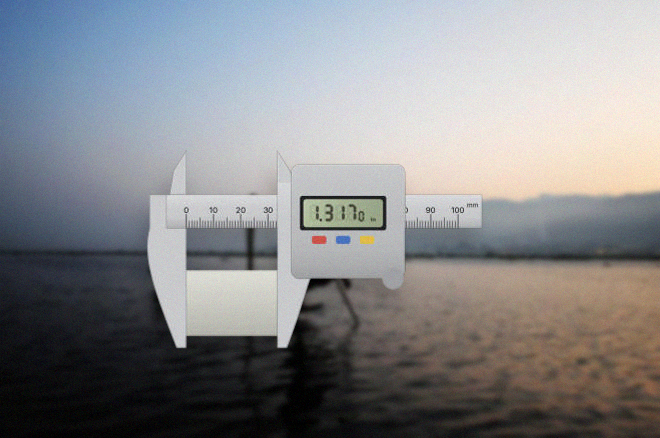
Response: 1.3170
